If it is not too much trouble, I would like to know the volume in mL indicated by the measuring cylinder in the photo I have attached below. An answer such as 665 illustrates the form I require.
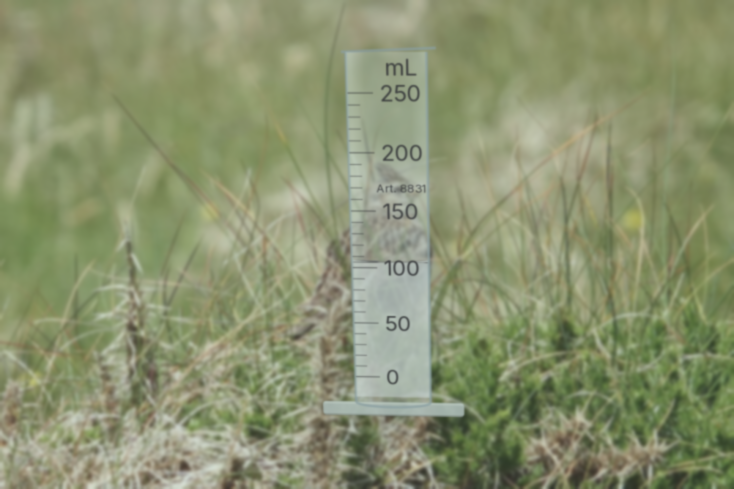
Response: 105
